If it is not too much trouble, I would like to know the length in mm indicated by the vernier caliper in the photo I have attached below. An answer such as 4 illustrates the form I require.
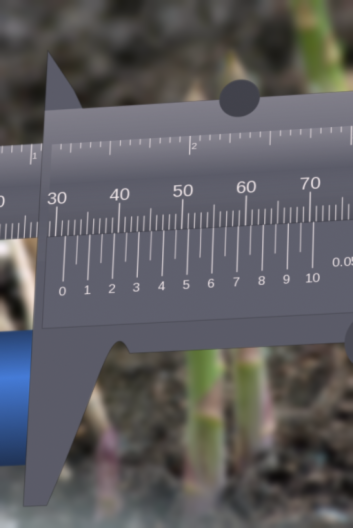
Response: 31.6
